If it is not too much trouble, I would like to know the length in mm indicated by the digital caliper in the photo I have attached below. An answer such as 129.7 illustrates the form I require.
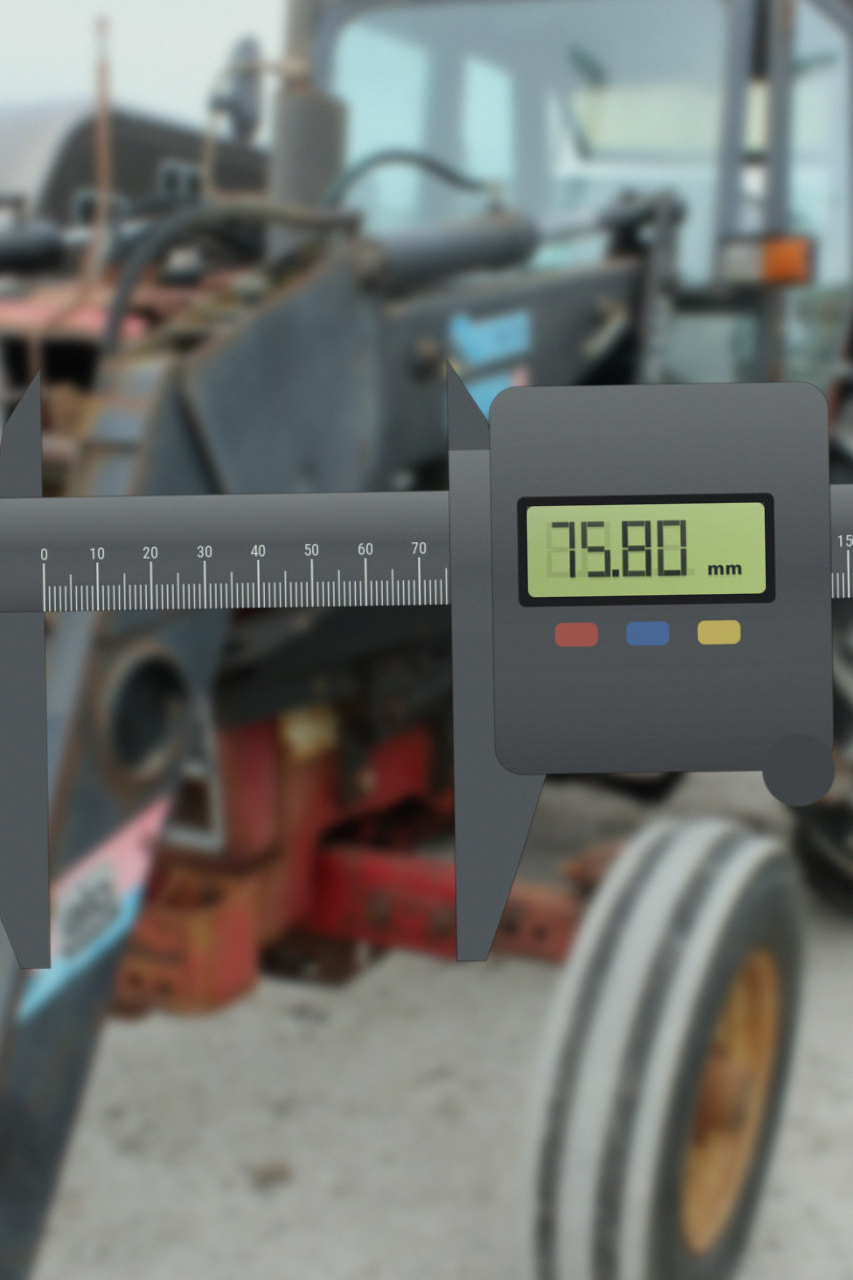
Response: 75.80
